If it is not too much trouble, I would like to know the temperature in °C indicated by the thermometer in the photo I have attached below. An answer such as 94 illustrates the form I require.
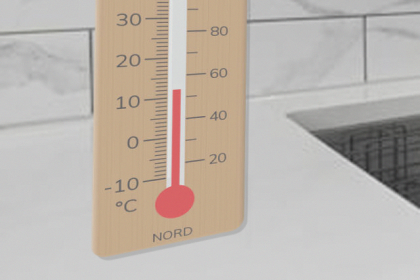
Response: 12
